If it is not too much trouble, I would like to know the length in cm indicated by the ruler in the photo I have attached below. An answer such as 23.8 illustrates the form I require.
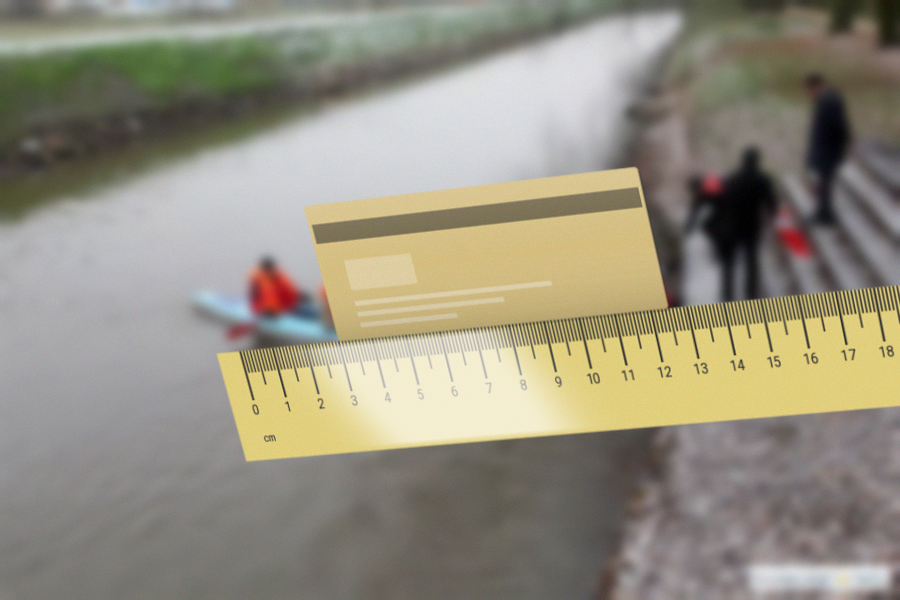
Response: 9.5
